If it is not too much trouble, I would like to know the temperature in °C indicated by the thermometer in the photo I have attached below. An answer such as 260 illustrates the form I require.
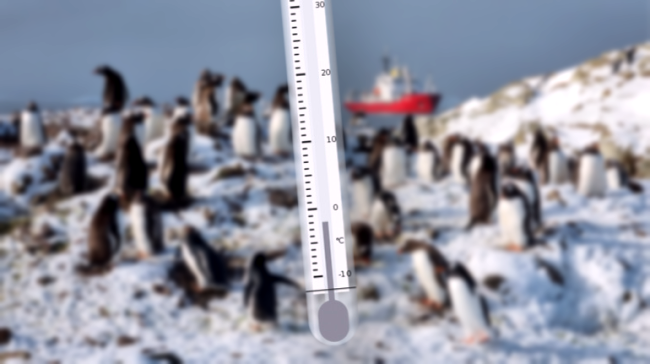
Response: -2
